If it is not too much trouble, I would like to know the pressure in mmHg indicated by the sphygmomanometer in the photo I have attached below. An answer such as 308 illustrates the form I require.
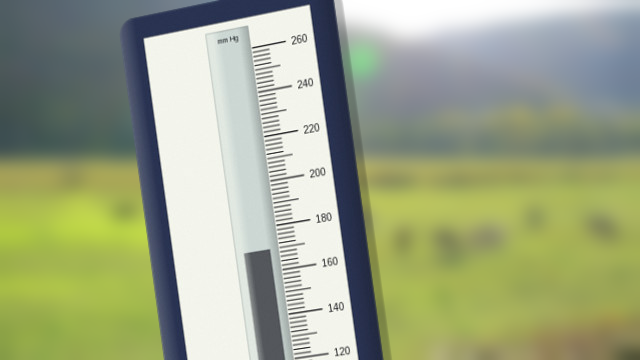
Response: 170
